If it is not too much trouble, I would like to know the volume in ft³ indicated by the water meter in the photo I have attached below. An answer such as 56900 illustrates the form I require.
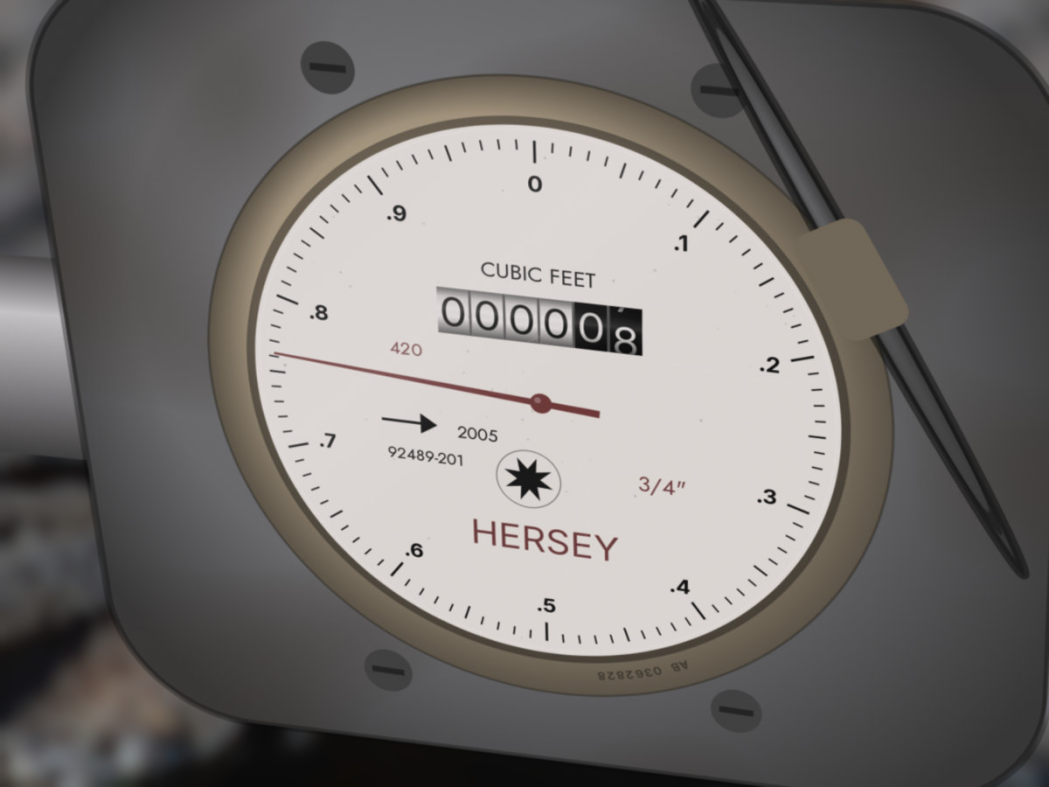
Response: 7.76
